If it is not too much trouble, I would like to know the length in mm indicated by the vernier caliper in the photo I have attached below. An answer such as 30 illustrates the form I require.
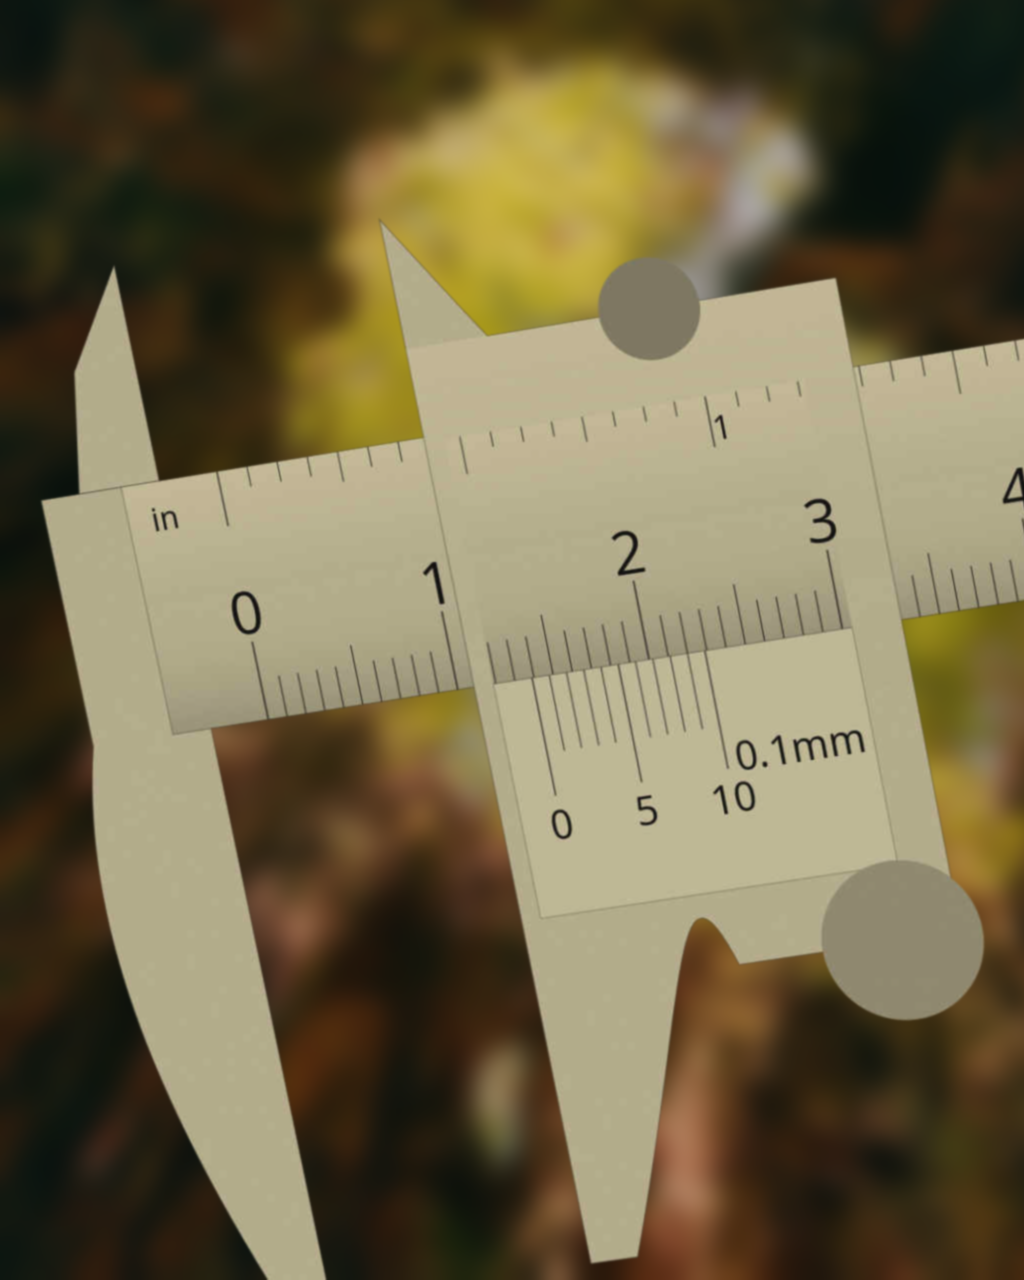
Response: 13.9
